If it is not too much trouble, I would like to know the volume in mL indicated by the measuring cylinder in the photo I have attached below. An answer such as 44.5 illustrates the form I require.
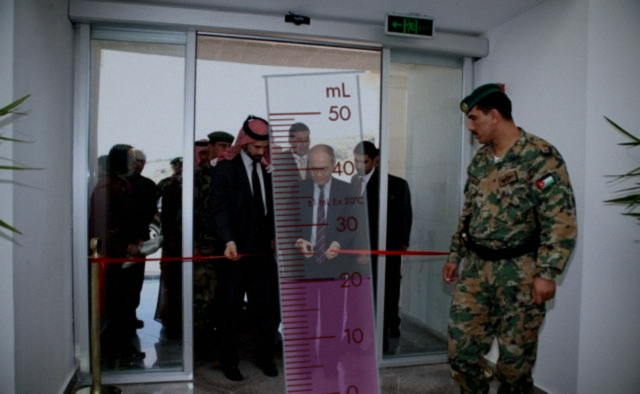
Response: 20
